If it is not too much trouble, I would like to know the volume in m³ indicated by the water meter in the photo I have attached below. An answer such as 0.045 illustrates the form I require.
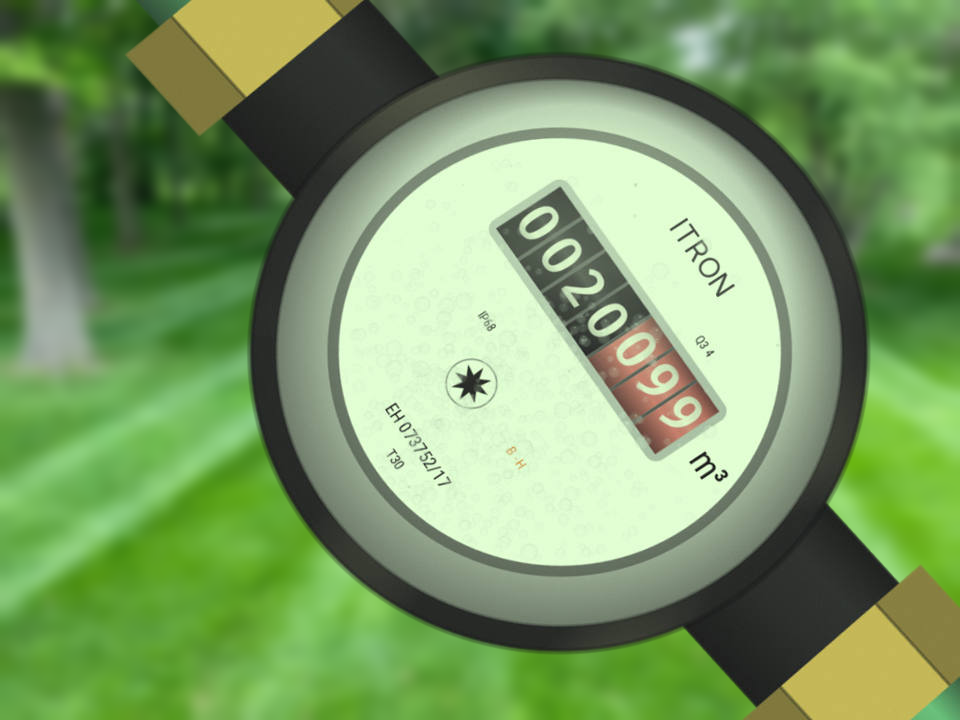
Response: 20.099
